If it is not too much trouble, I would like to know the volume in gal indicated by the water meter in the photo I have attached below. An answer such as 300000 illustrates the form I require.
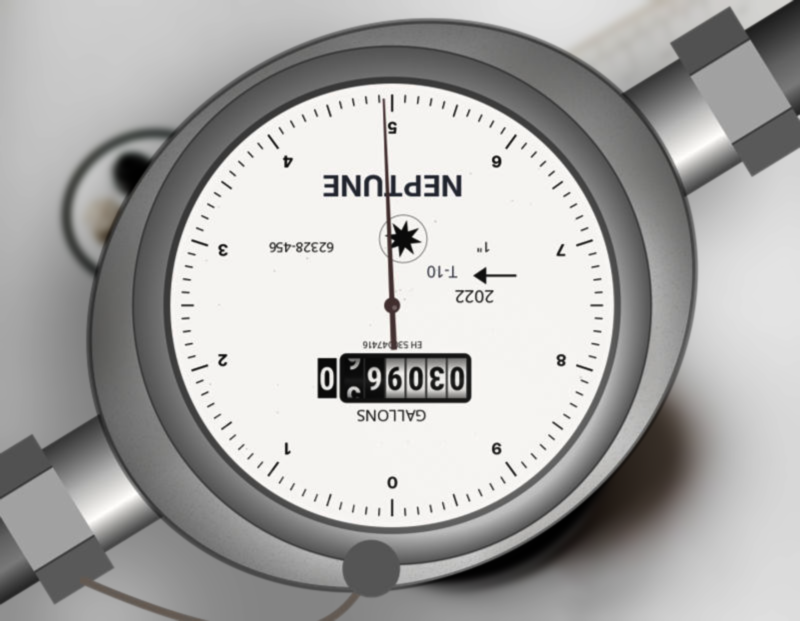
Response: 309654.9
